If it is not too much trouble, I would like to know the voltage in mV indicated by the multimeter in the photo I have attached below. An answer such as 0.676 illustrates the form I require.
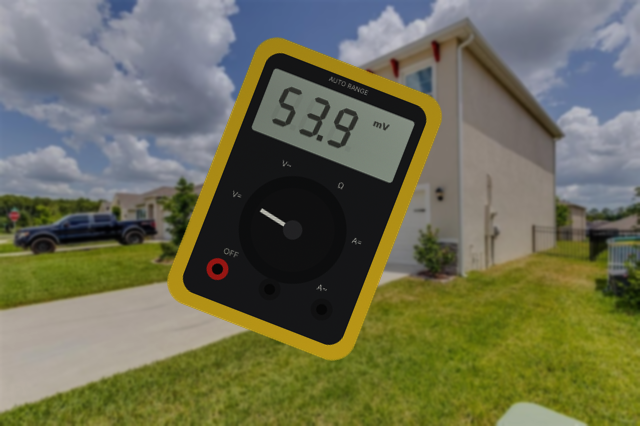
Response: 53.9
